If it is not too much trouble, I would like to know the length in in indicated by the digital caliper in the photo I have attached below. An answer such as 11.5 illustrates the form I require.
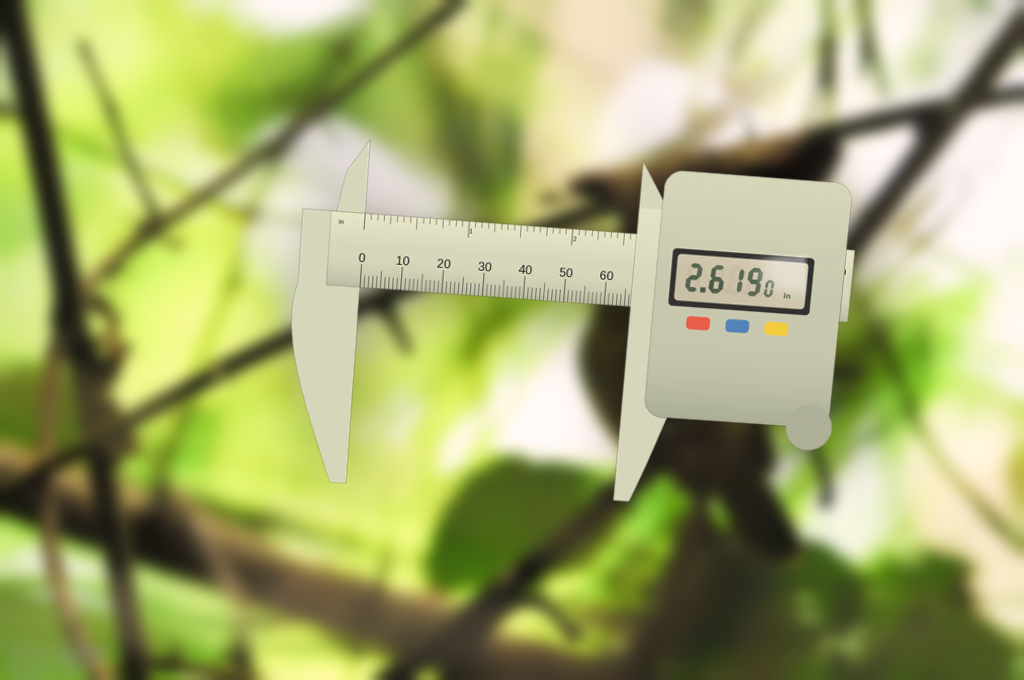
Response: 2.6190
